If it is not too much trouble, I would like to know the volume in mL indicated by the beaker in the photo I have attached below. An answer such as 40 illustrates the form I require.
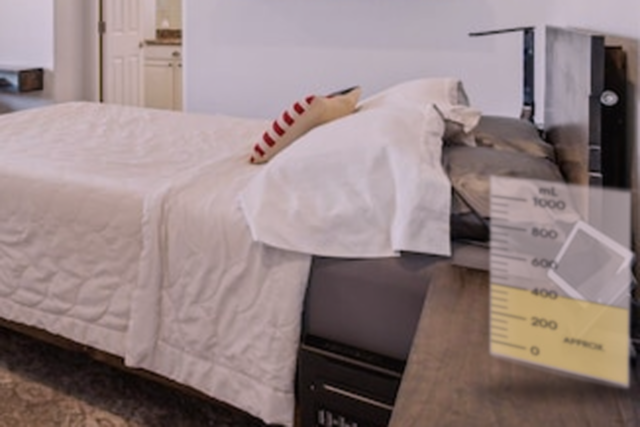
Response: 400
